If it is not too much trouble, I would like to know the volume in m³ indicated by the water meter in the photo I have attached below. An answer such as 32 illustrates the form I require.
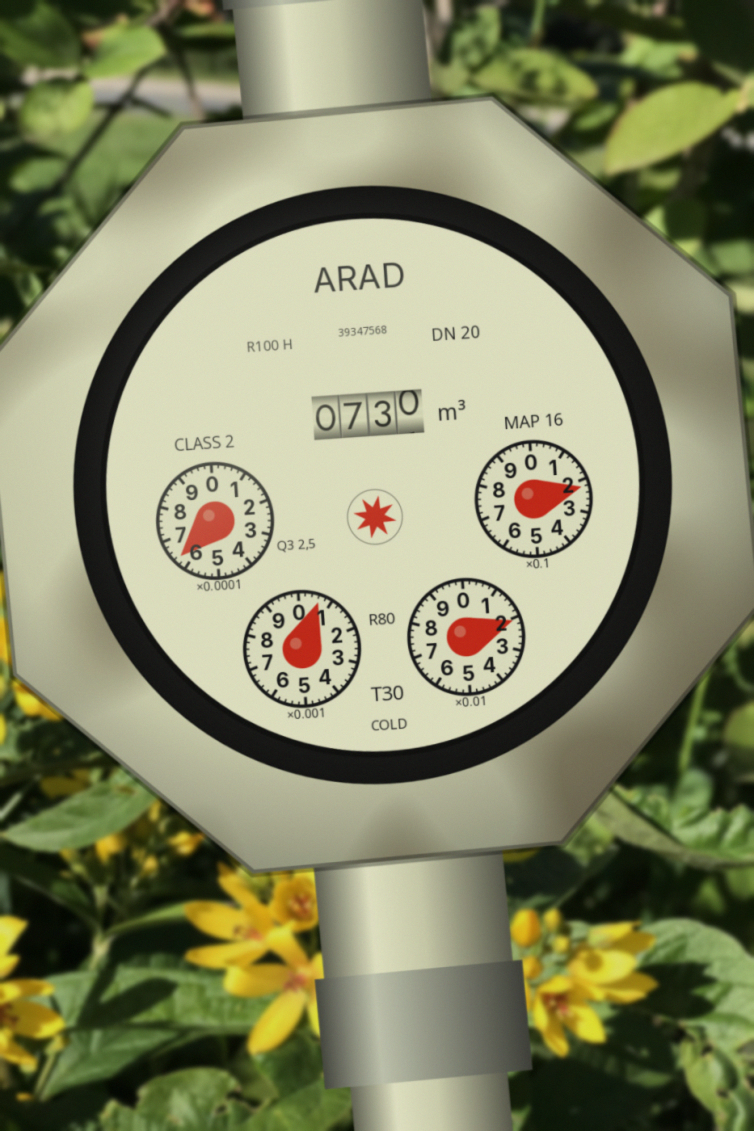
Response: 730.2206
